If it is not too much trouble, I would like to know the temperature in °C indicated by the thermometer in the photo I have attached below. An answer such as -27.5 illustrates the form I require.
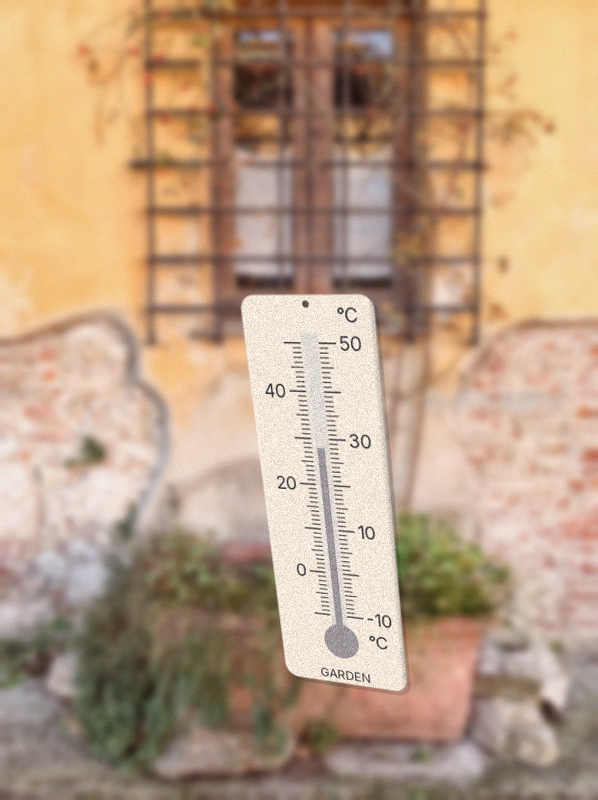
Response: 28
